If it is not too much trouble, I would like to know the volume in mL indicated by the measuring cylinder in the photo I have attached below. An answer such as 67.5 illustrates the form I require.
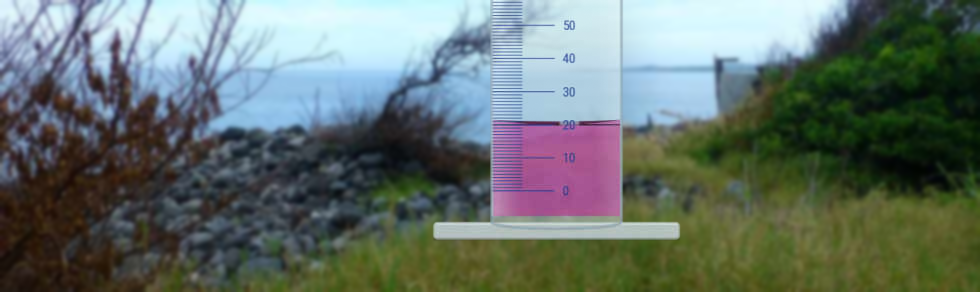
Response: 20
